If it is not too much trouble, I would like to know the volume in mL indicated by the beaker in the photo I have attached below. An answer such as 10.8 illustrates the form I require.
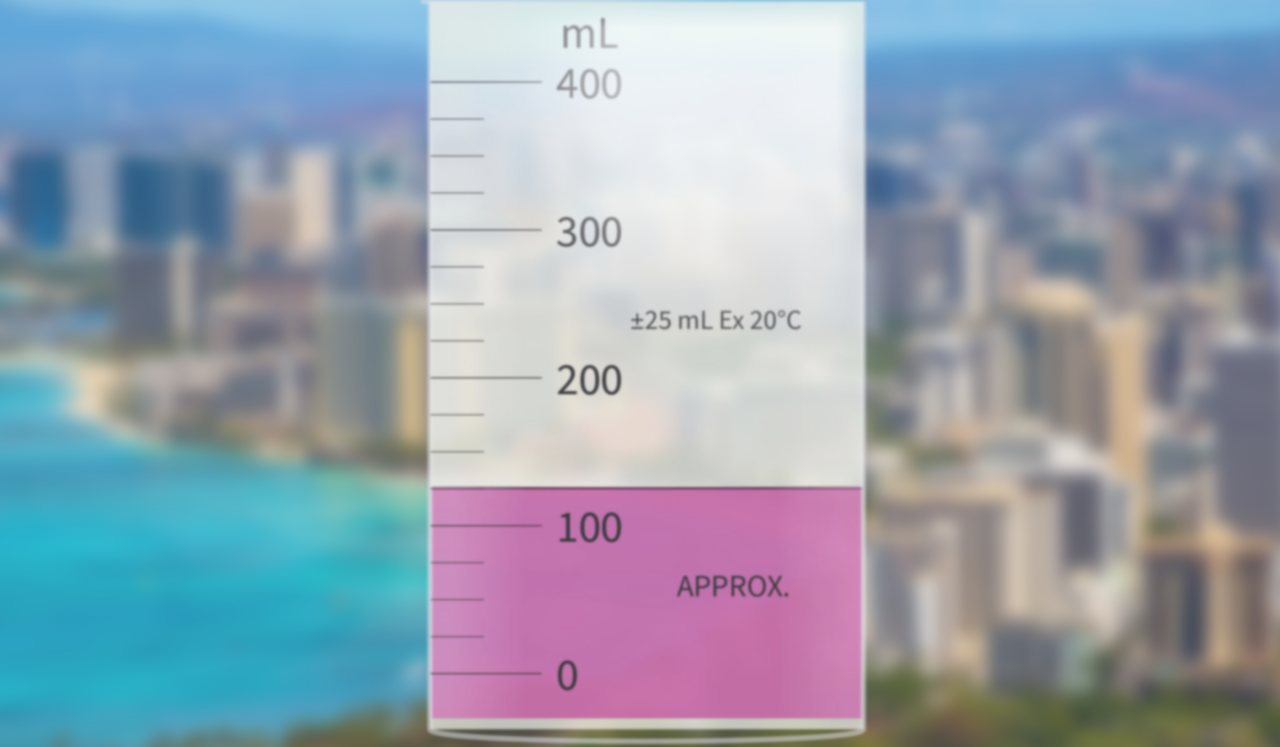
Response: 125
